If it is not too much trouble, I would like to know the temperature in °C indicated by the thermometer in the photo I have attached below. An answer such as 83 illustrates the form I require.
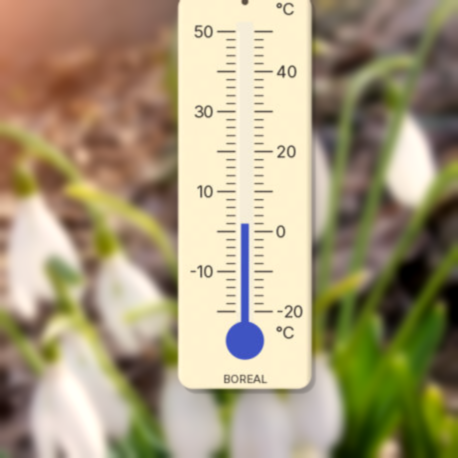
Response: 2
